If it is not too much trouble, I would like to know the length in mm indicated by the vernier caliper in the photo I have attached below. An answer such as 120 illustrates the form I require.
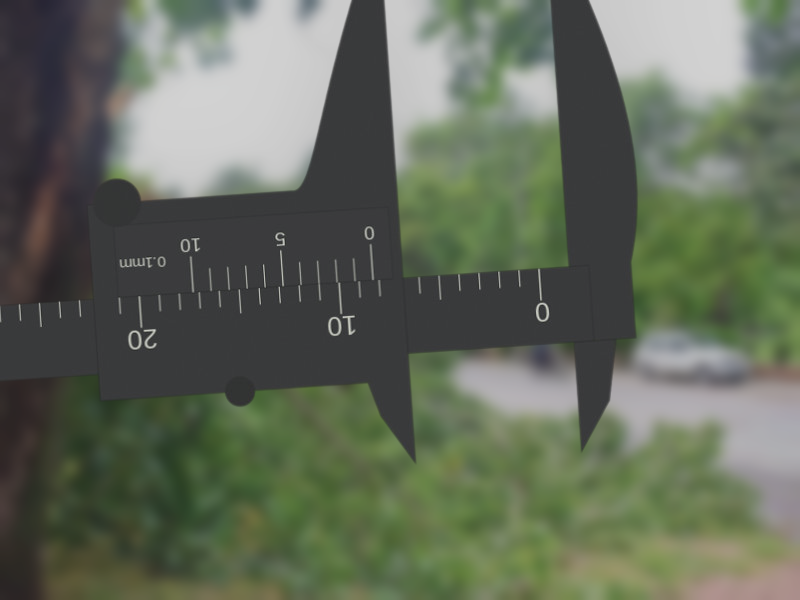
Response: 8.3
